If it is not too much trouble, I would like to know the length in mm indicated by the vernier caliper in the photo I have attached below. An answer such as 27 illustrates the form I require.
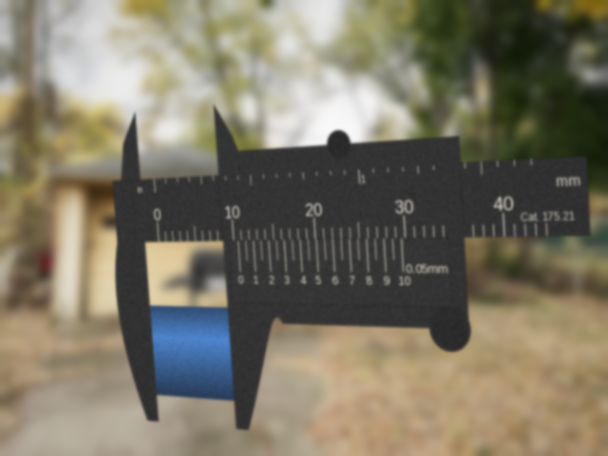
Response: 10.6
